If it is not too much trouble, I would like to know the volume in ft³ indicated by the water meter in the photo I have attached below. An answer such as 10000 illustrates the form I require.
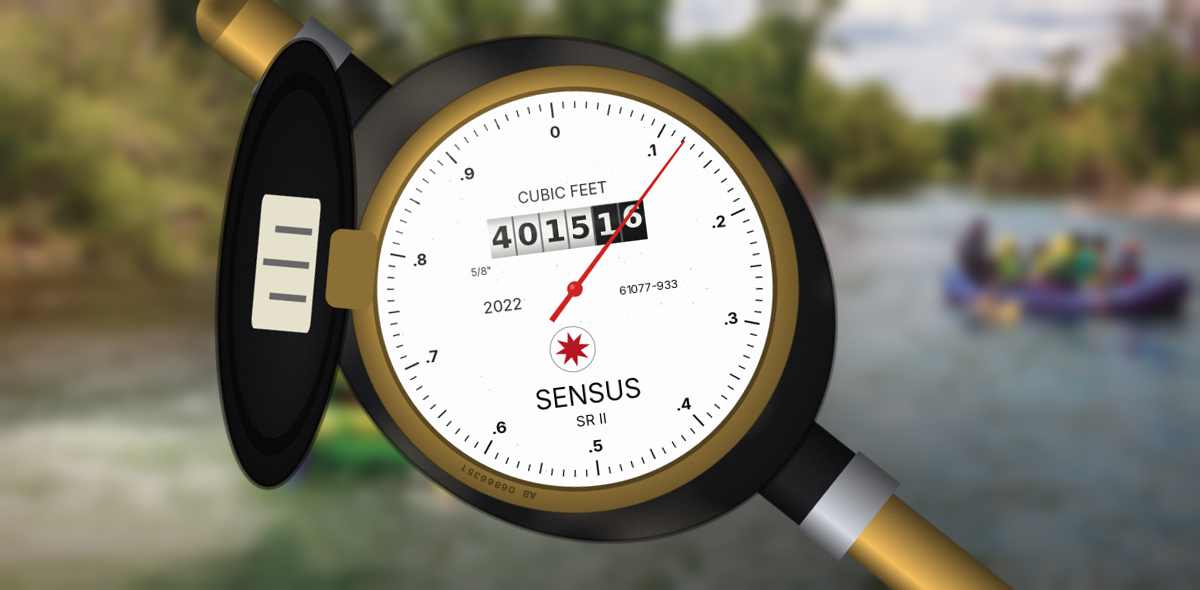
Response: 401516.12
